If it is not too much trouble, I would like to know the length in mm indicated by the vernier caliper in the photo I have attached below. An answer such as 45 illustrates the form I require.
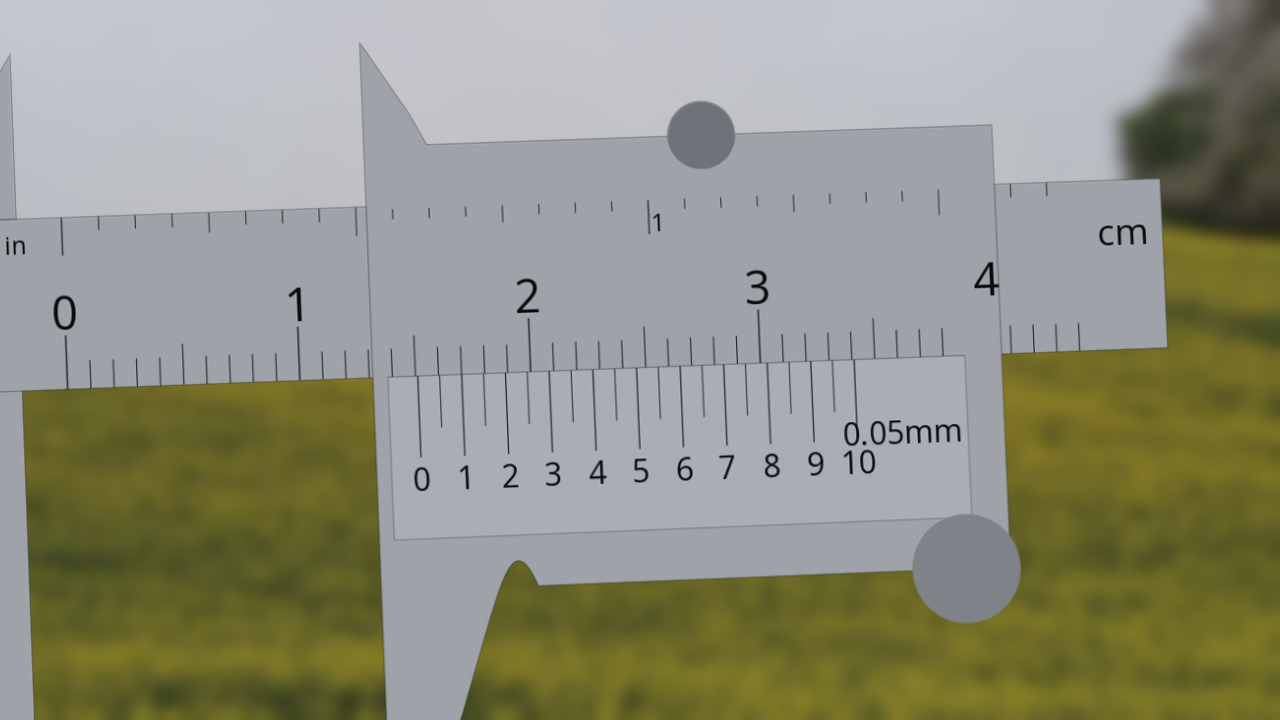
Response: 15.1
